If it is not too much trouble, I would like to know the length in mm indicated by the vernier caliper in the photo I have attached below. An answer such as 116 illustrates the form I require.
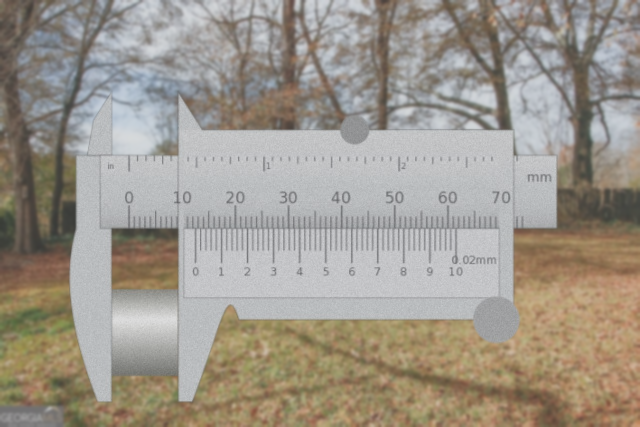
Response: 12.5
